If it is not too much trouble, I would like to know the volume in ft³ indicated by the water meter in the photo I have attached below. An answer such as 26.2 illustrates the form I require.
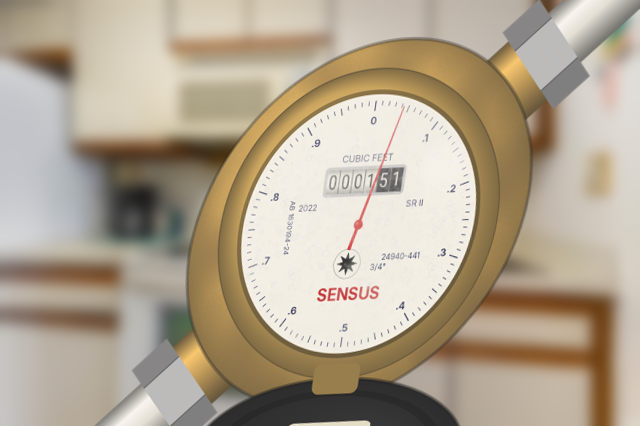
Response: 151.04
